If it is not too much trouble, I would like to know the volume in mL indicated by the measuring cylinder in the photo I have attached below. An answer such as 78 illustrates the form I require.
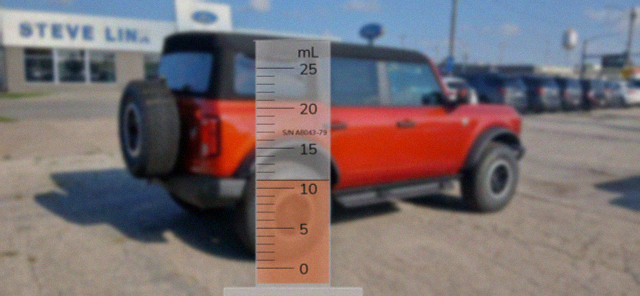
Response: 11
